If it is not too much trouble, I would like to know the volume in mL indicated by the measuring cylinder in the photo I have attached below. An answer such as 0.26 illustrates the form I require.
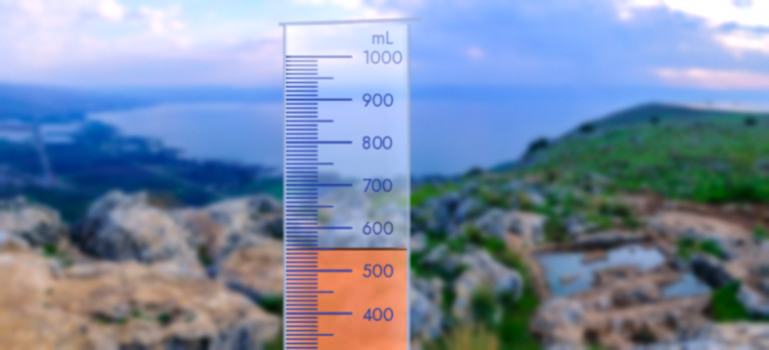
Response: 550
